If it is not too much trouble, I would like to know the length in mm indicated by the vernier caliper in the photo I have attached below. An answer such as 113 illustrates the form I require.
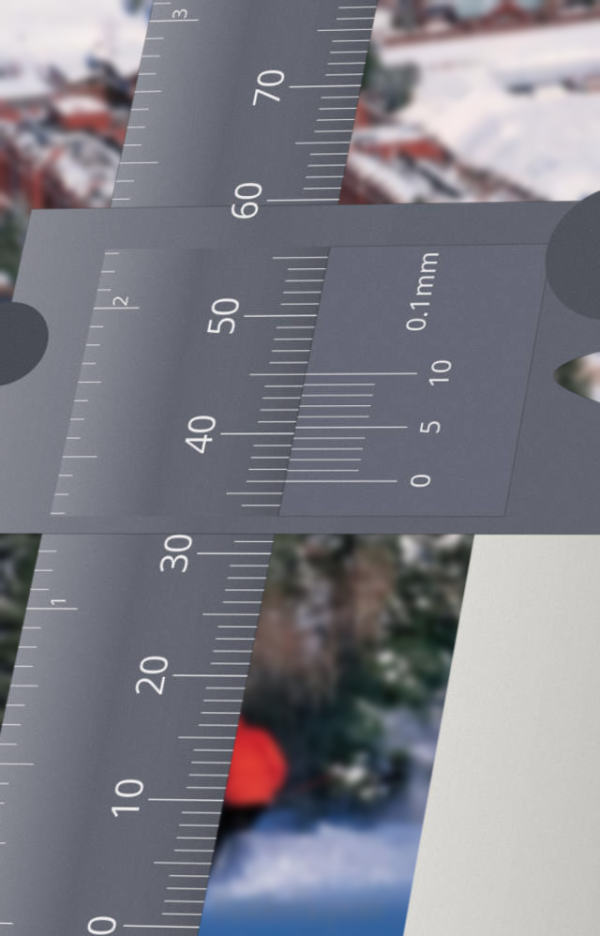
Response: 36.0
